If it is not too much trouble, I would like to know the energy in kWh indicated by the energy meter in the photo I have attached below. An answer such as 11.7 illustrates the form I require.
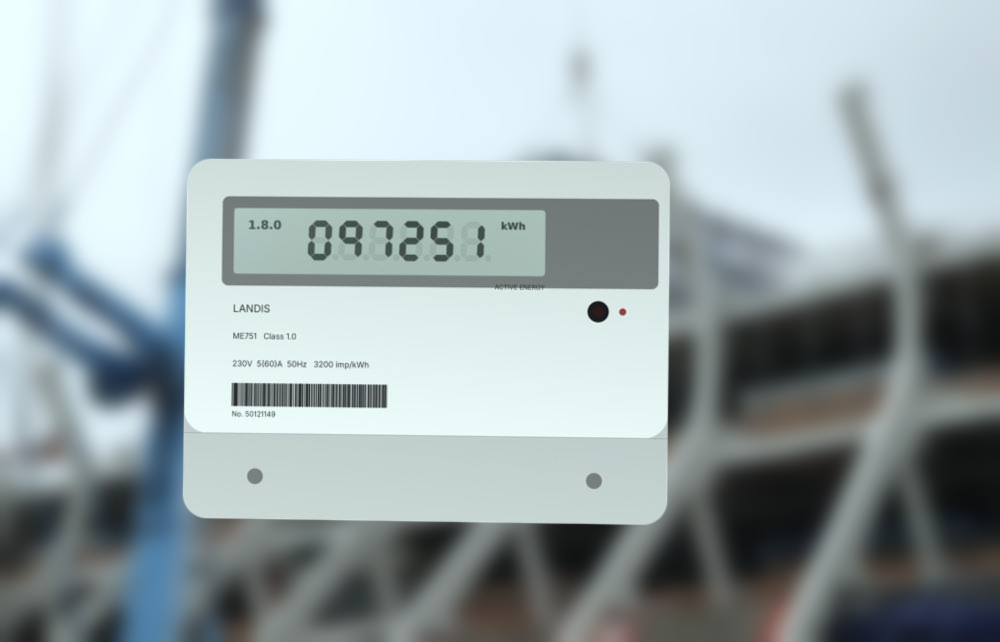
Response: 97251
